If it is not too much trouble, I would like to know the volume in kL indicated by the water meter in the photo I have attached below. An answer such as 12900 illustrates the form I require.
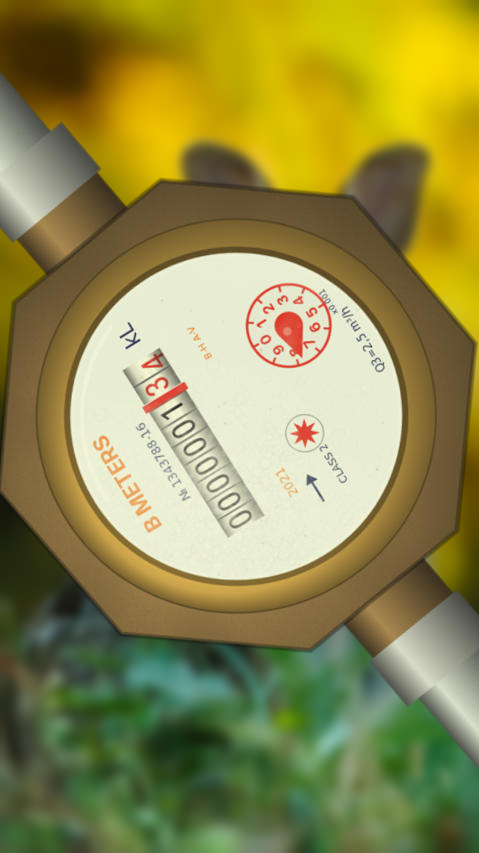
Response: 1.337
